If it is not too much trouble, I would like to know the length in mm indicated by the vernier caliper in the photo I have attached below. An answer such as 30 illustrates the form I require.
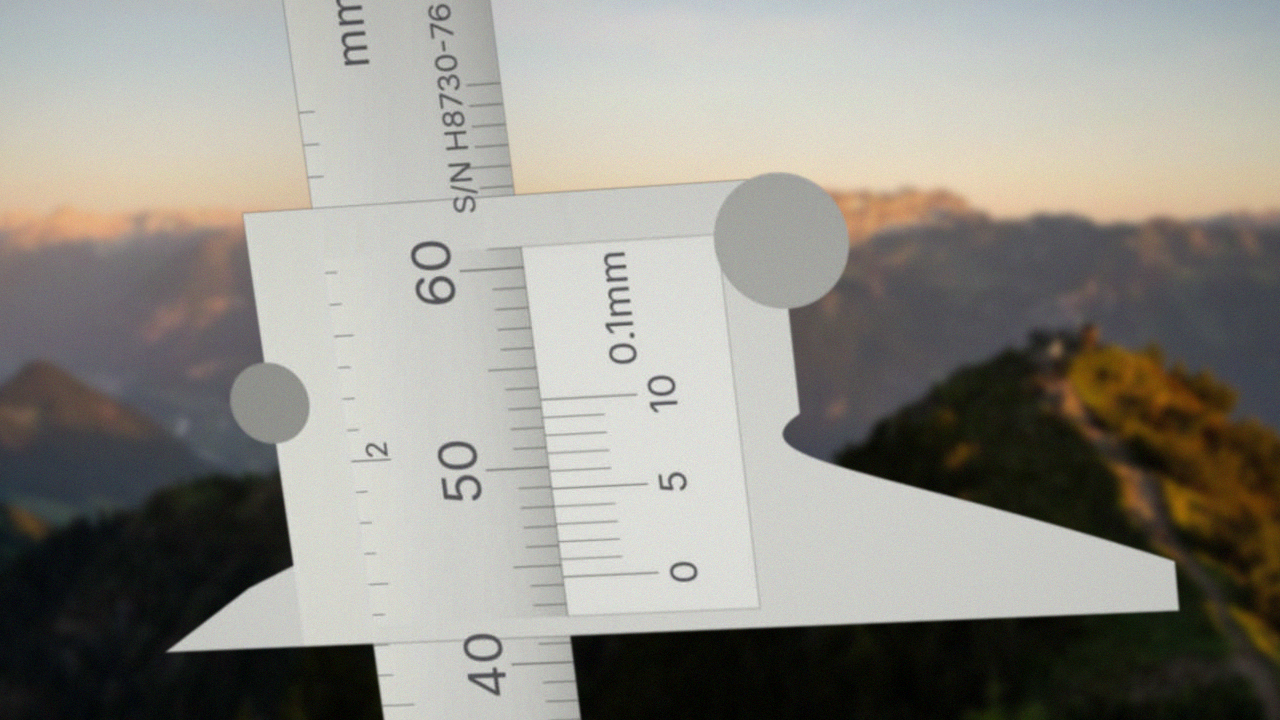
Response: 44.4
